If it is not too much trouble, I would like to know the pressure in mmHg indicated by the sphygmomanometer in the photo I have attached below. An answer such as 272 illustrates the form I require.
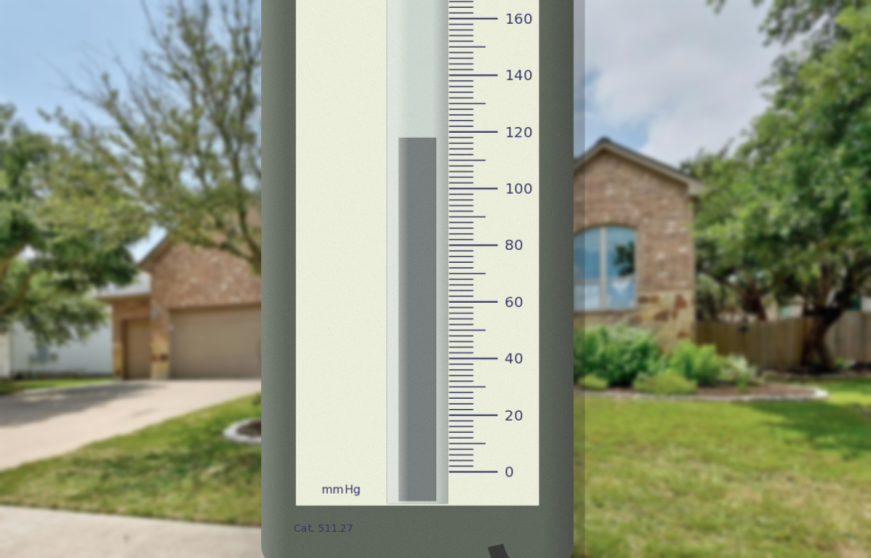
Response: 118
